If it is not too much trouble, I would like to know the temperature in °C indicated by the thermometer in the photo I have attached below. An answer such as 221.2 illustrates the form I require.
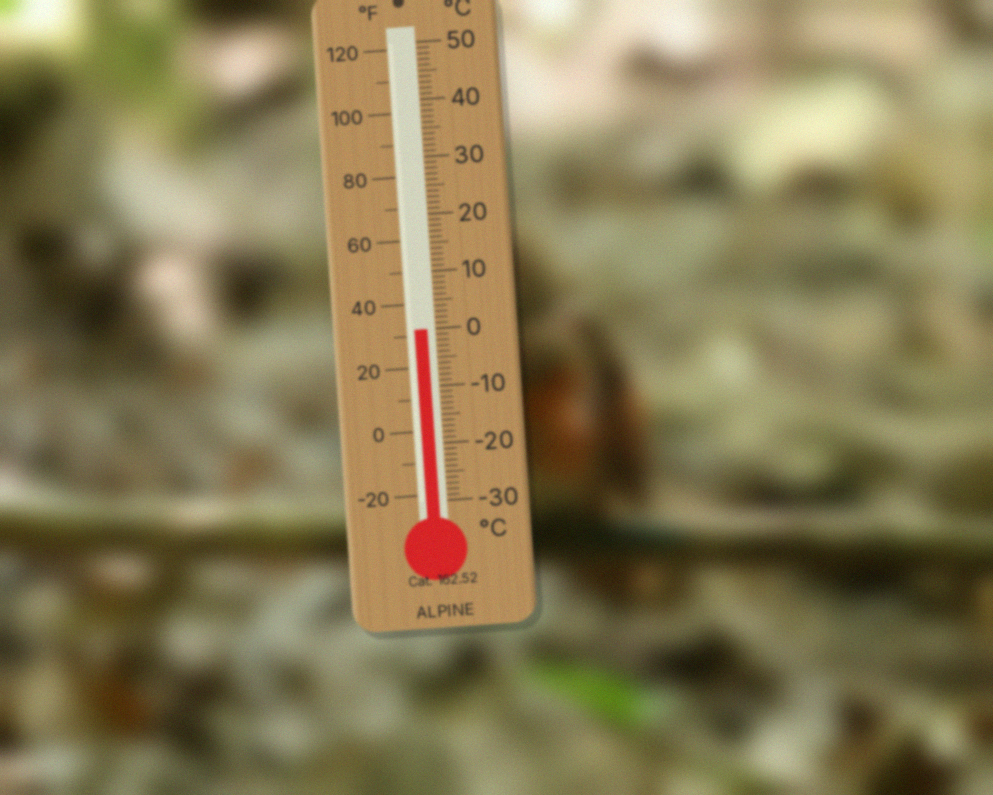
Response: 0
